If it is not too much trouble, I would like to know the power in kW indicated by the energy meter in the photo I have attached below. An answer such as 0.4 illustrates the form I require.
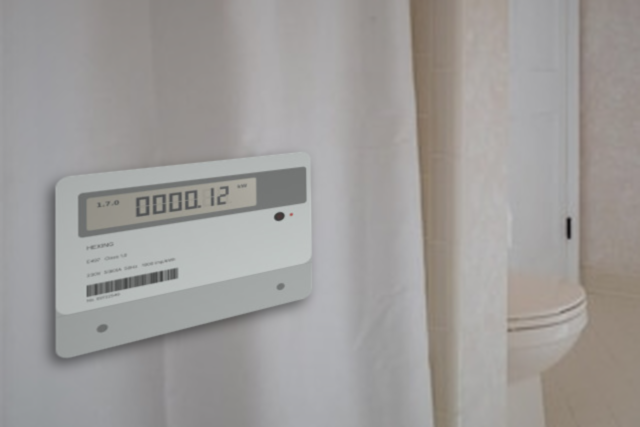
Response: 0.12
